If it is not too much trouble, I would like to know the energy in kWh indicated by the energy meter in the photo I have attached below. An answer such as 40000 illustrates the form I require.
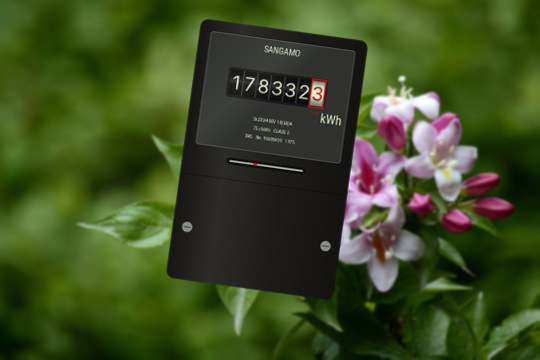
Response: 178332.3
